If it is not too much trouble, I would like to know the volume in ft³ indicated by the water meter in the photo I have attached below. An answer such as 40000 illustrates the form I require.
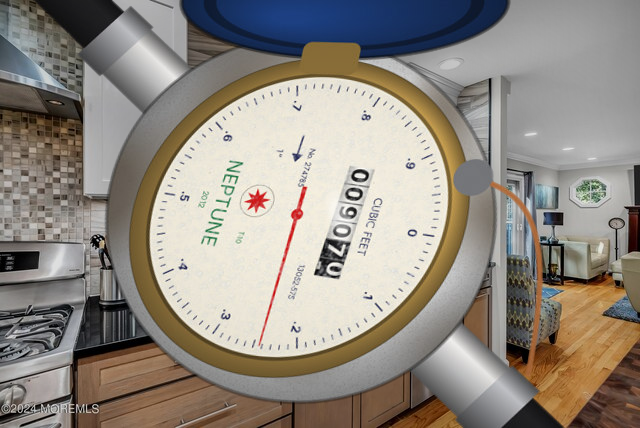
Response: 9070.24
